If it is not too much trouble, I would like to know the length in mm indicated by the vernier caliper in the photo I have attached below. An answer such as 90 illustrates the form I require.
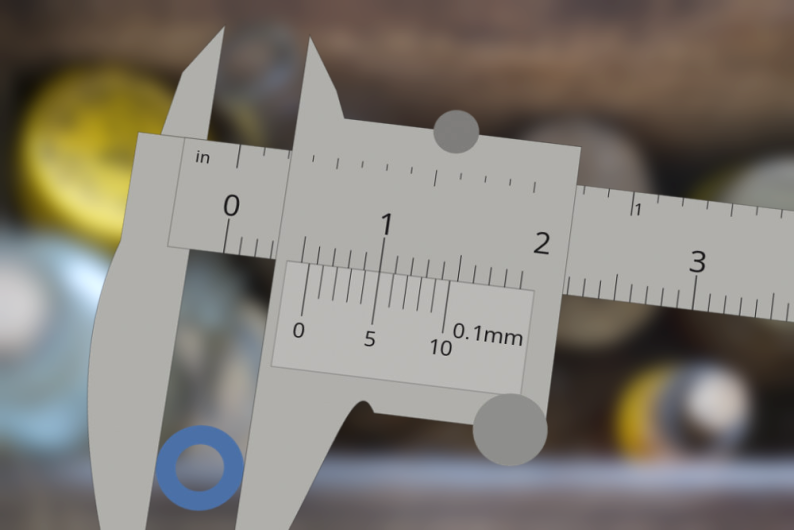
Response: 5.5
